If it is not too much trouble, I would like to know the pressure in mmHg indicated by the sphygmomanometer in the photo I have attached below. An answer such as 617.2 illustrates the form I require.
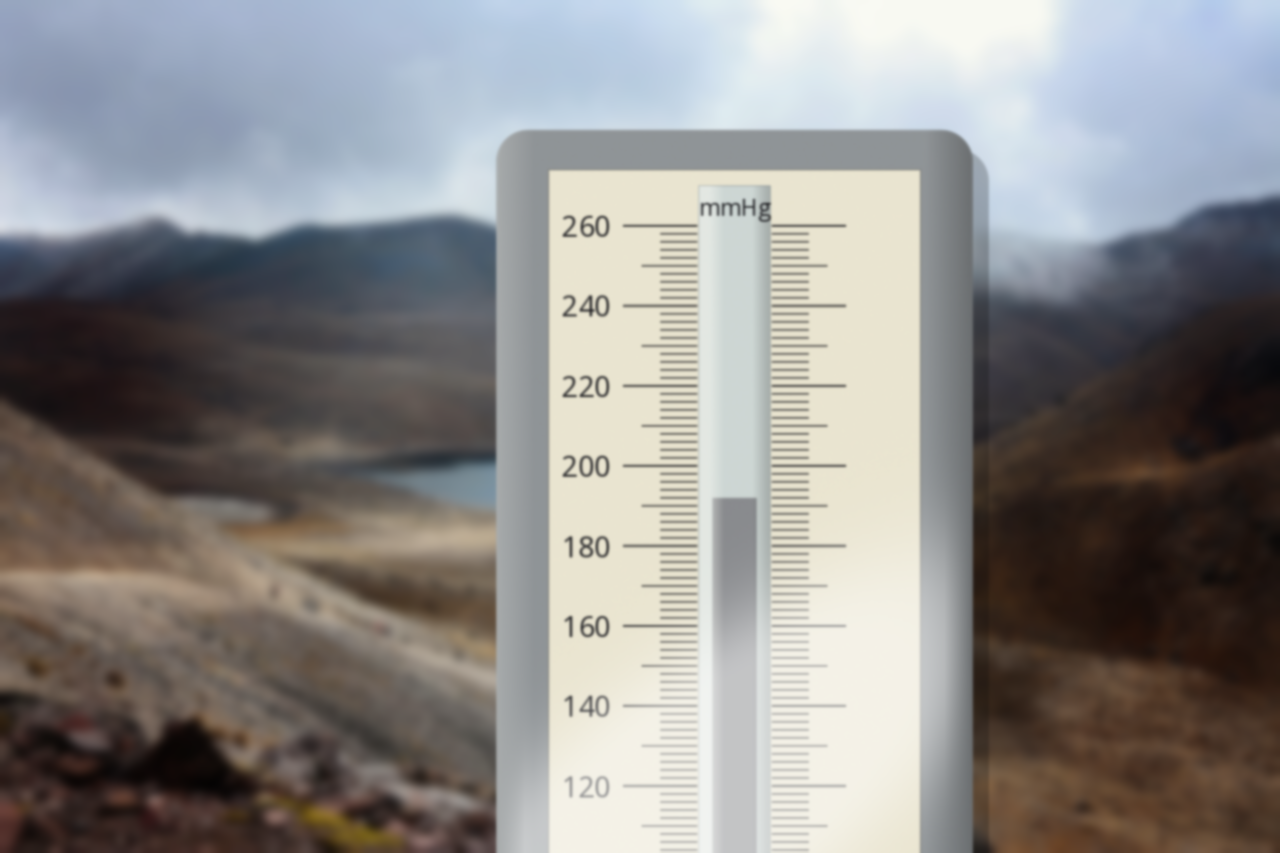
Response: 192
